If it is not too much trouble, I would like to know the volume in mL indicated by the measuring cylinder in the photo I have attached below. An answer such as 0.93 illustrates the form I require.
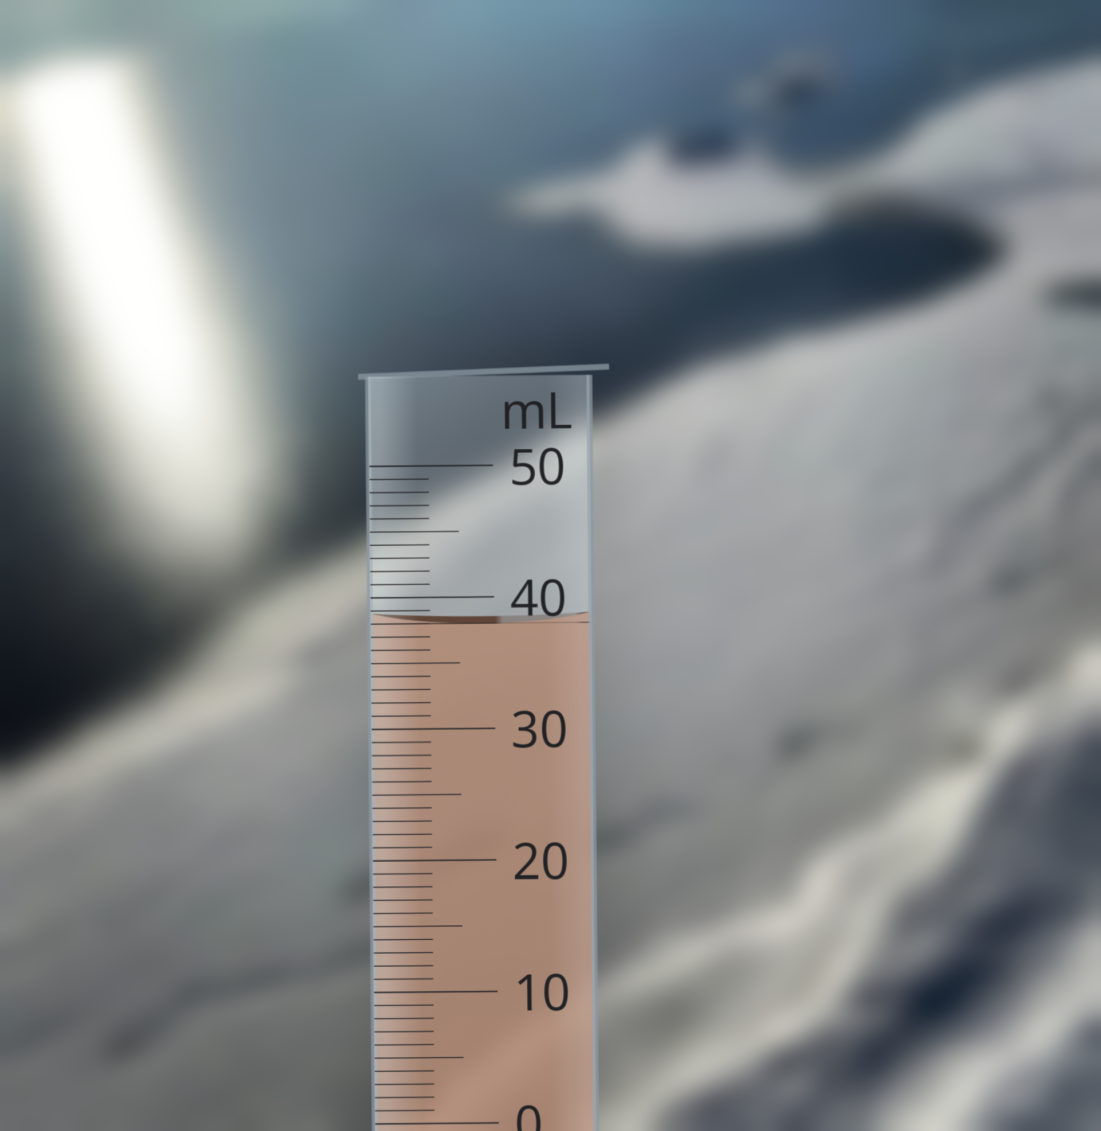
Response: 38
